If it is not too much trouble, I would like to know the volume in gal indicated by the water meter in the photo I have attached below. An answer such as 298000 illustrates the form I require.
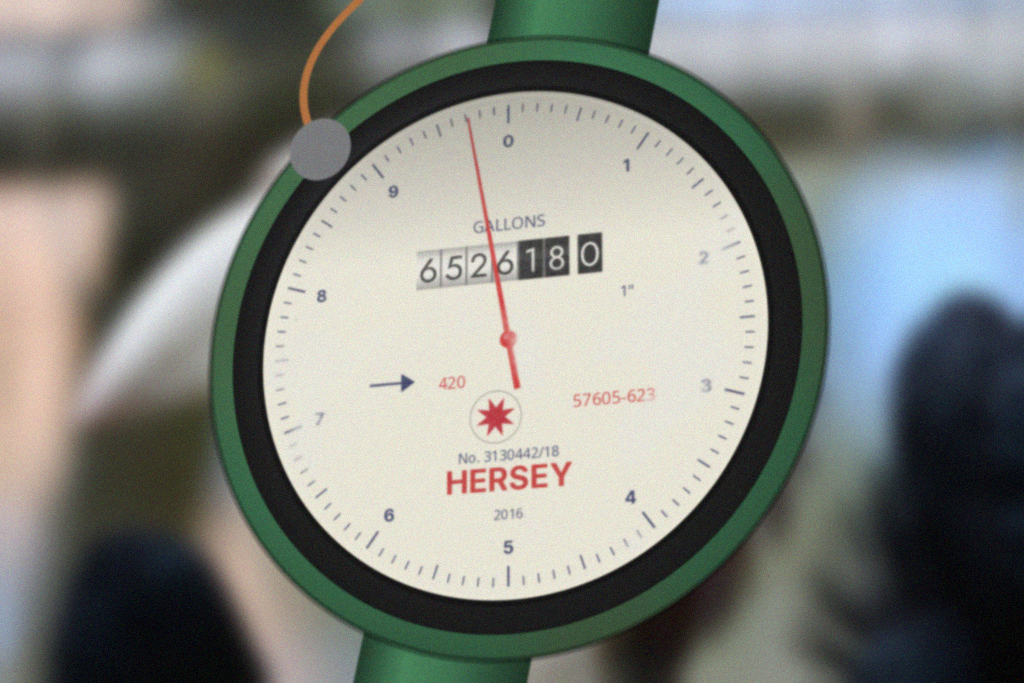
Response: 6526179.7
